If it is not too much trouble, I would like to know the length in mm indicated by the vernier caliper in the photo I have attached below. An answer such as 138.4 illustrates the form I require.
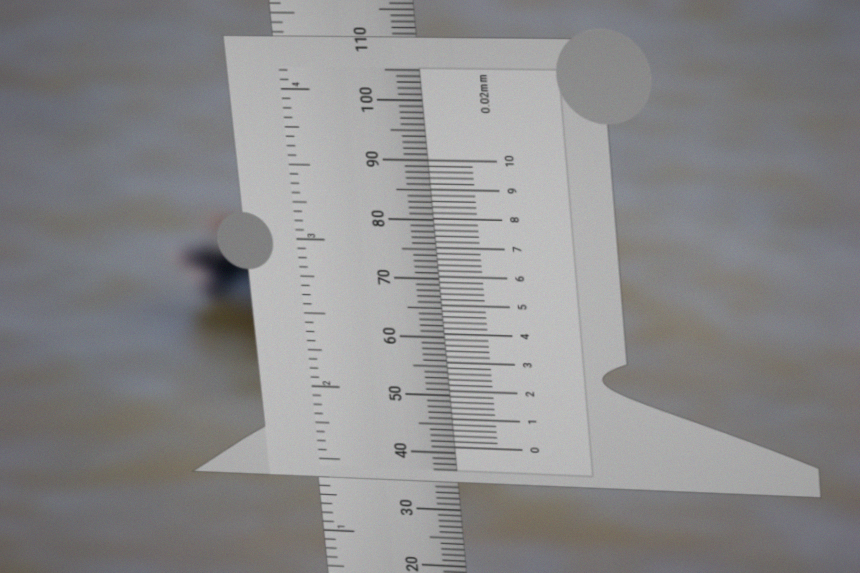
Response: 41.0
